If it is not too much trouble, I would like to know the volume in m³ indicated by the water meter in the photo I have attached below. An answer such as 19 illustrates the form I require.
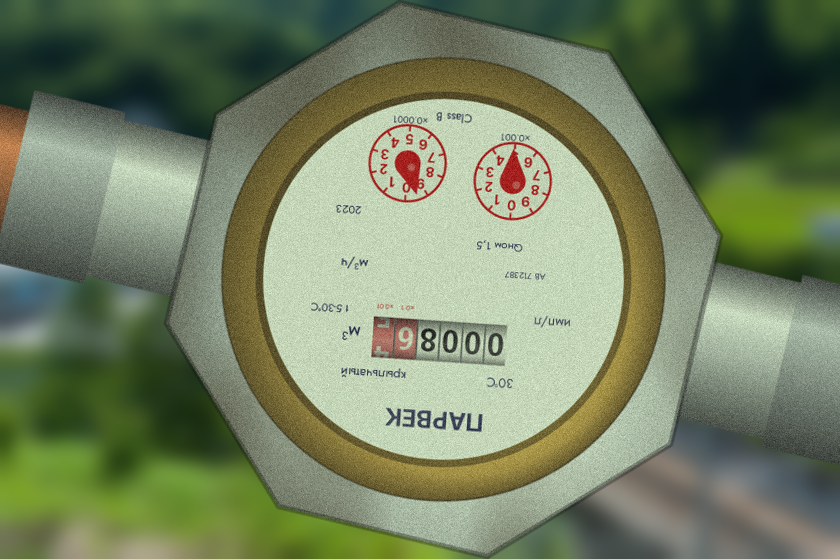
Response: 8.6449
